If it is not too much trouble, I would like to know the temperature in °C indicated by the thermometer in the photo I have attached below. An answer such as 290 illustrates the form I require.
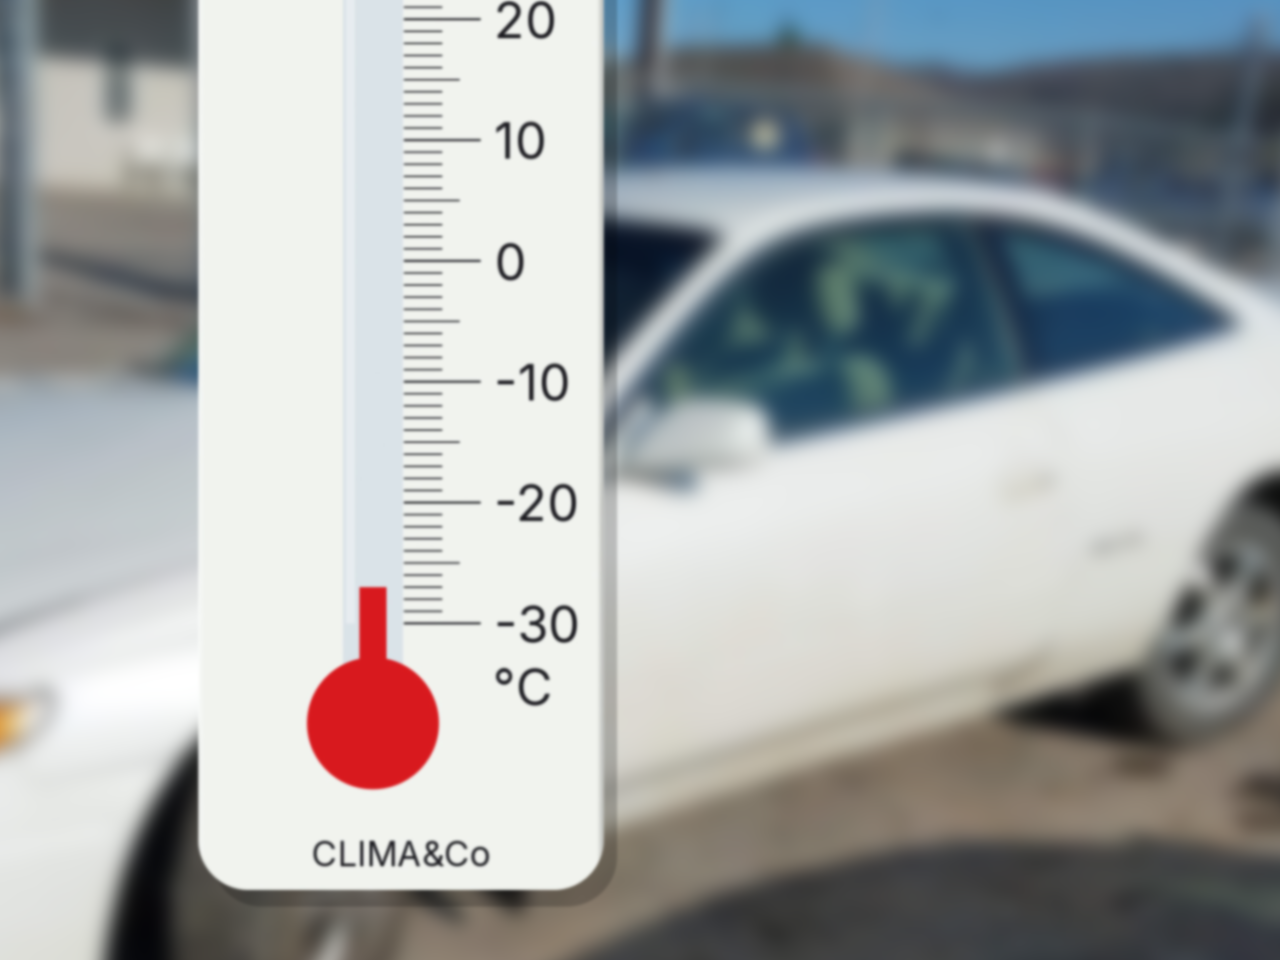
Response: -27
